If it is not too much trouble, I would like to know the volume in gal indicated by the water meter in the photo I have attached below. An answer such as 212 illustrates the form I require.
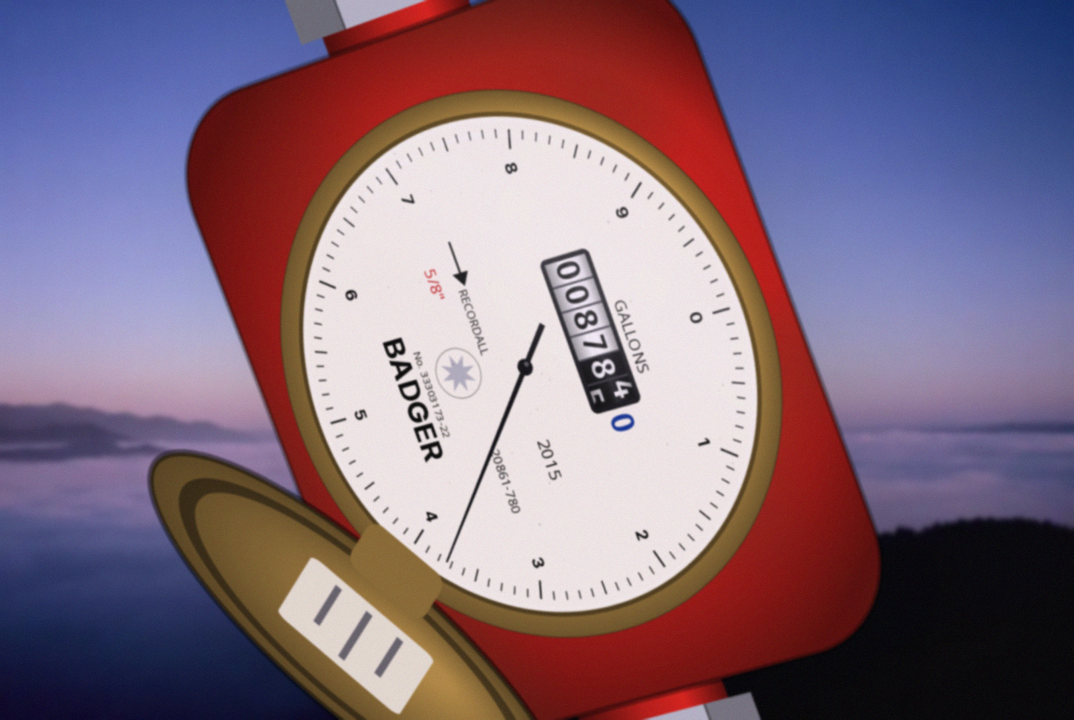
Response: 87843.7
